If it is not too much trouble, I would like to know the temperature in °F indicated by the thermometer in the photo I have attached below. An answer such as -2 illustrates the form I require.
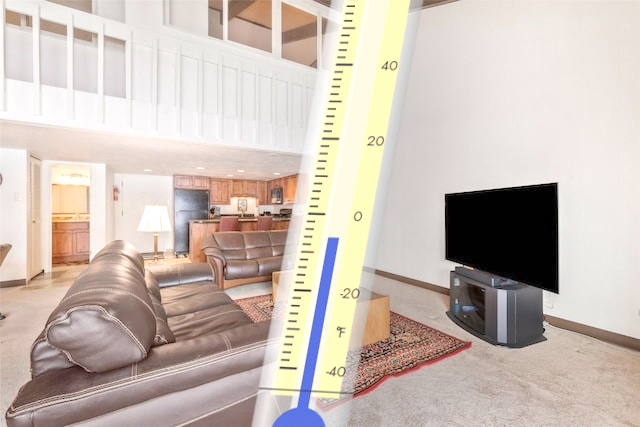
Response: -6
